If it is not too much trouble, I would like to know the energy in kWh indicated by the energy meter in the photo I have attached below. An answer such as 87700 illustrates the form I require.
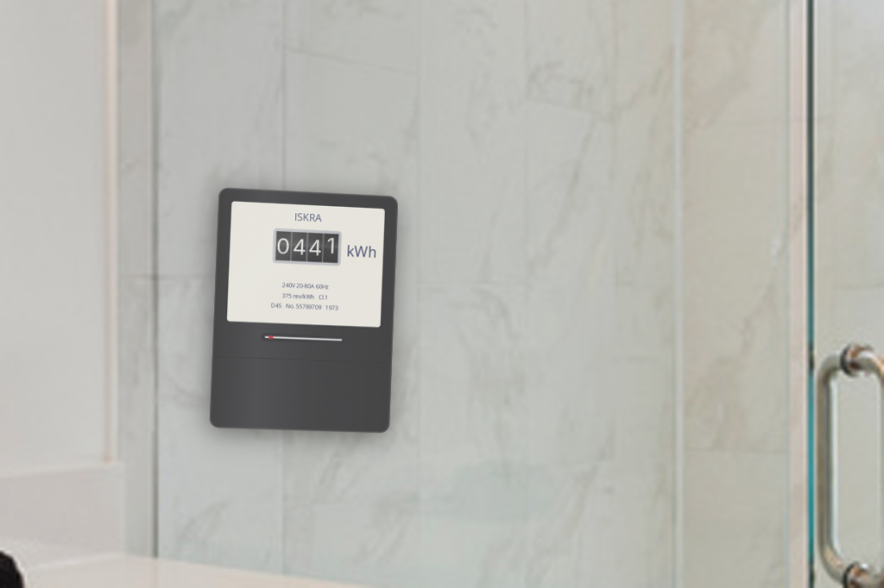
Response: 441
